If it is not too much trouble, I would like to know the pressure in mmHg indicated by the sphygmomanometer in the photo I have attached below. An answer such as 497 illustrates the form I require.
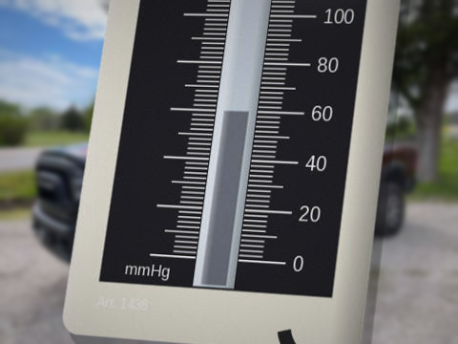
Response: 60
